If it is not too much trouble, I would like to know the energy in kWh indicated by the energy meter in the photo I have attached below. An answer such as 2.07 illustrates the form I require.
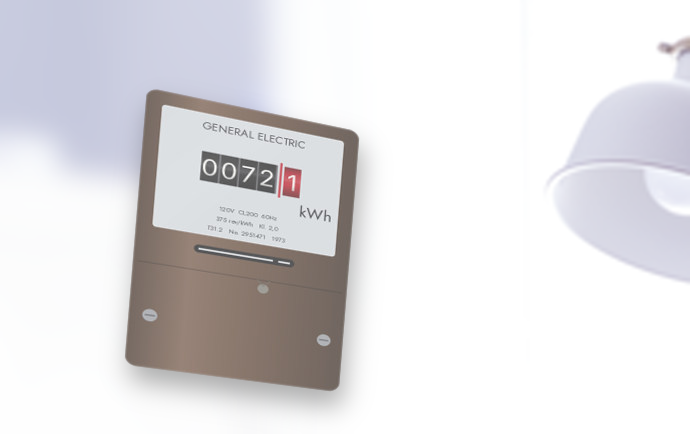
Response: 72.1
